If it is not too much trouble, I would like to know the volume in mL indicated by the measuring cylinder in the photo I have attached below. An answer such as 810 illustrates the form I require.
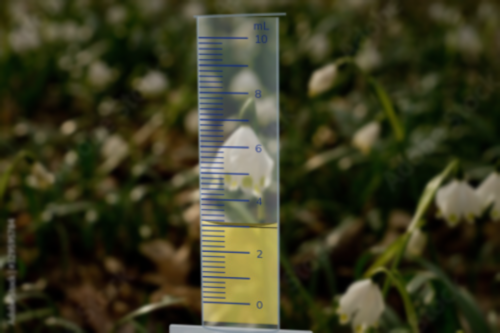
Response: 3
